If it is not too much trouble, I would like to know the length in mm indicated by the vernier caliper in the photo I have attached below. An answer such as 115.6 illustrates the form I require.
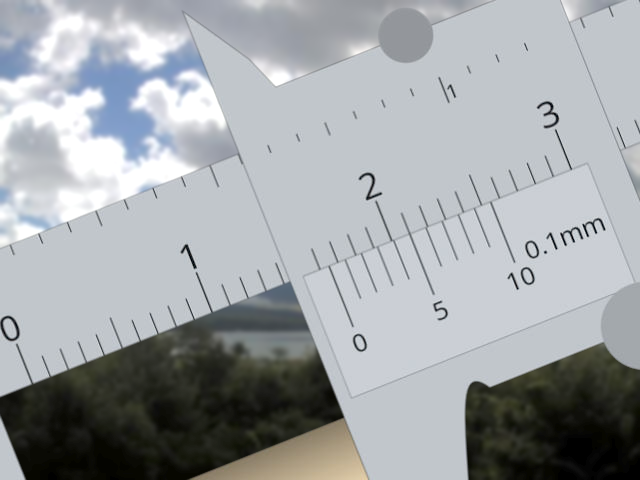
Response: 16.5
